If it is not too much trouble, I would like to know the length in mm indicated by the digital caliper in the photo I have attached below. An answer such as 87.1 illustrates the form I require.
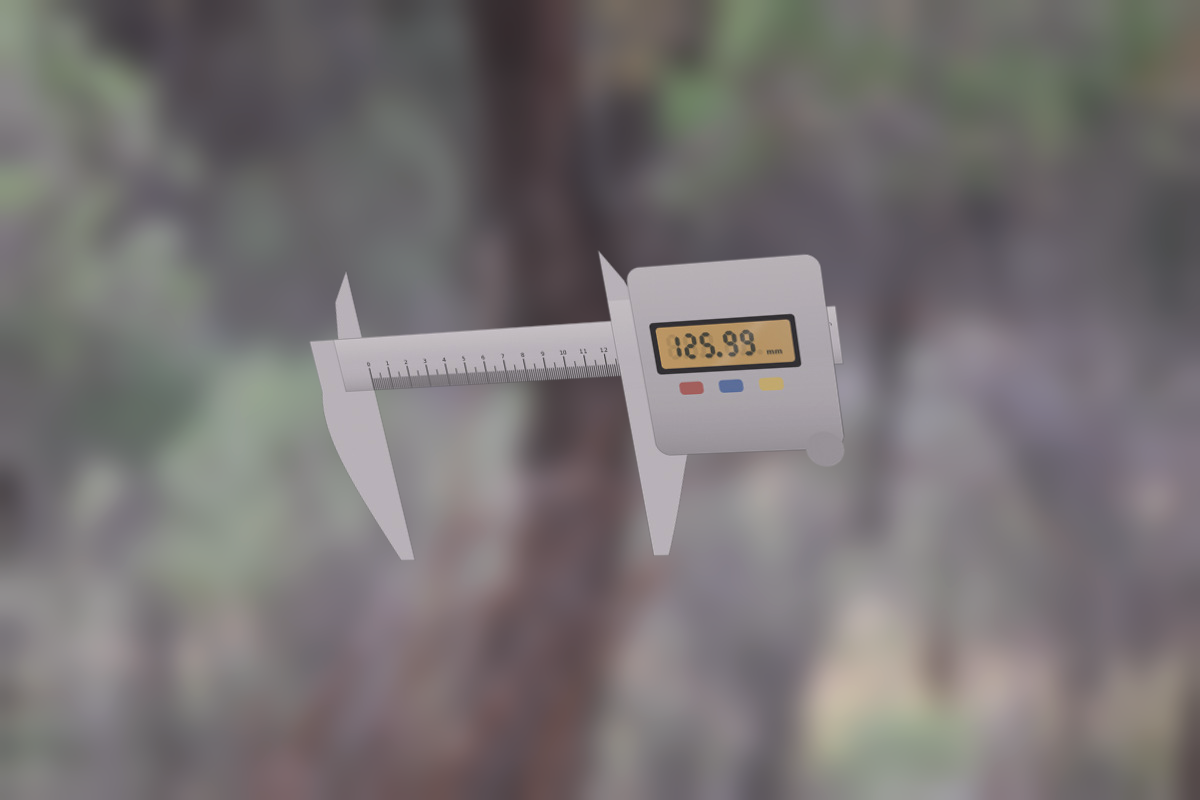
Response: 125.99
